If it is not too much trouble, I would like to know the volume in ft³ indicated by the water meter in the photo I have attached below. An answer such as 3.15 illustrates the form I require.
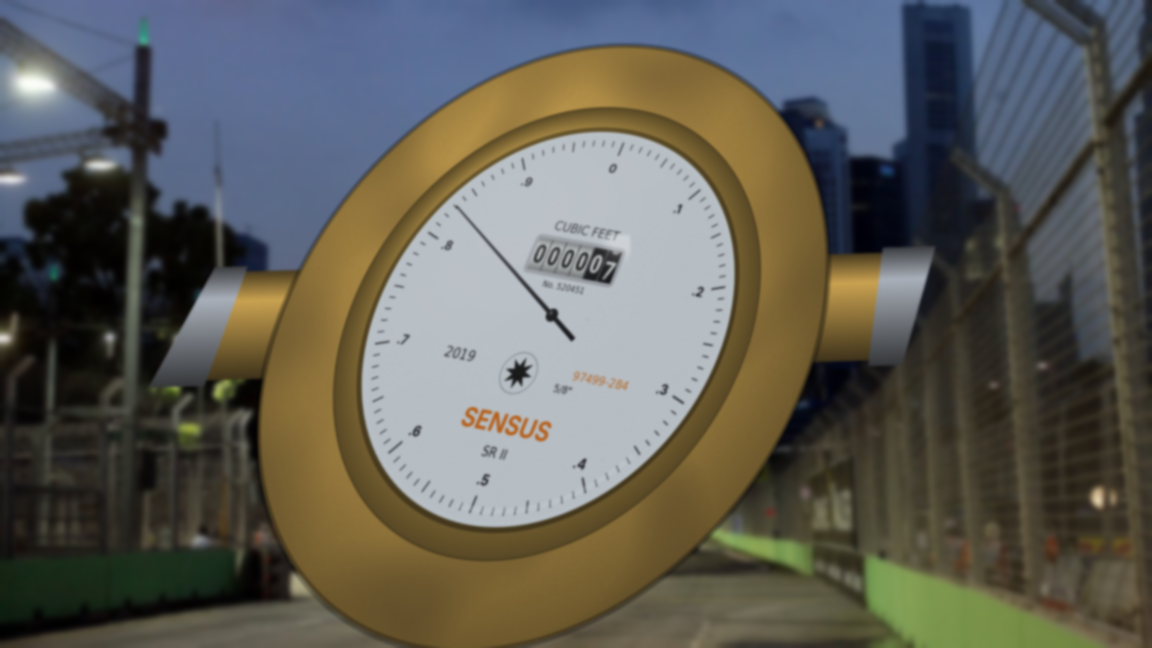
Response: 6.83
